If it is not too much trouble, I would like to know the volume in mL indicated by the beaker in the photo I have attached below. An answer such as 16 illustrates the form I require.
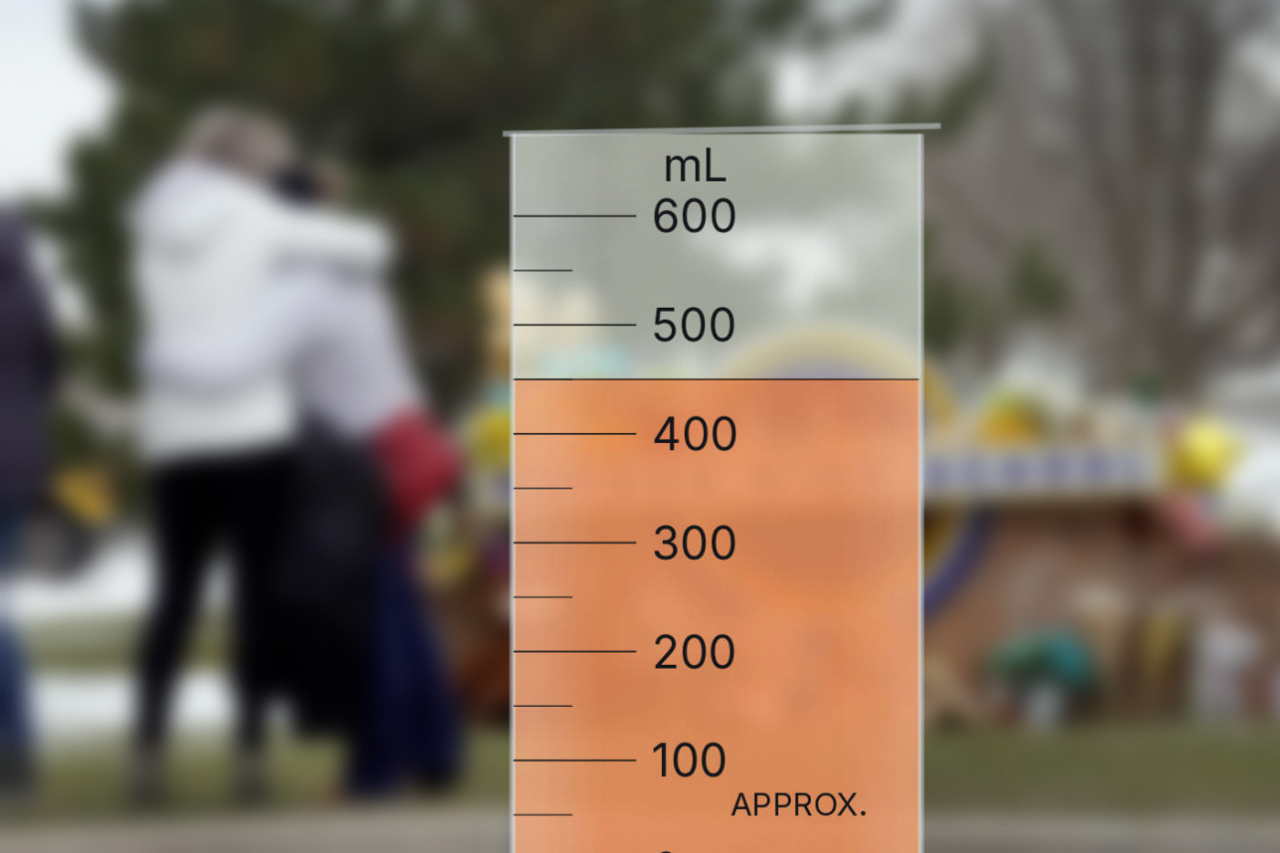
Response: 450
